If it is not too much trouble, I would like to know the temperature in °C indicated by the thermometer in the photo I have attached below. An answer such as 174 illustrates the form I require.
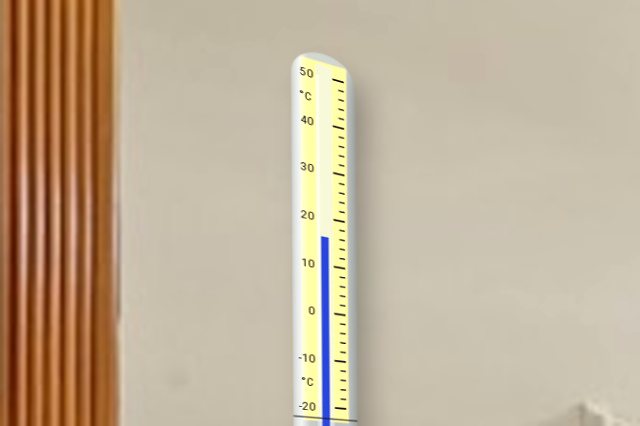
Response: 16
